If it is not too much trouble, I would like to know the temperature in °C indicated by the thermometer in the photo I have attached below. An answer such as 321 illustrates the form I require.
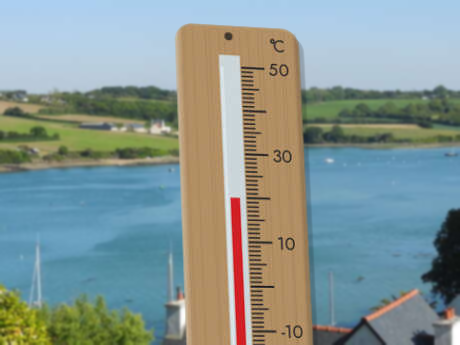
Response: 20
